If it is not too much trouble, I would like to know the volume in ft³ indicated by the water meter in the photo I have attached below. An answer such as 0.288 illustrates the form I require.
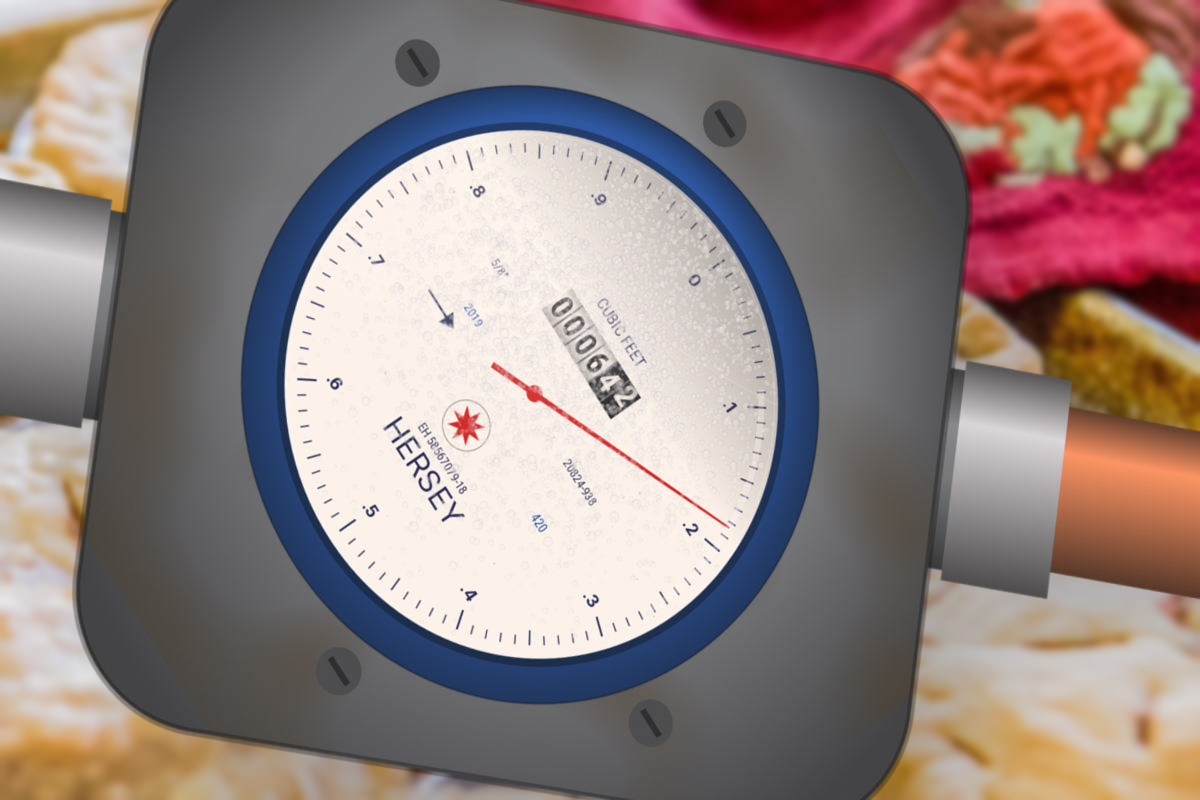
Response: 642.18
